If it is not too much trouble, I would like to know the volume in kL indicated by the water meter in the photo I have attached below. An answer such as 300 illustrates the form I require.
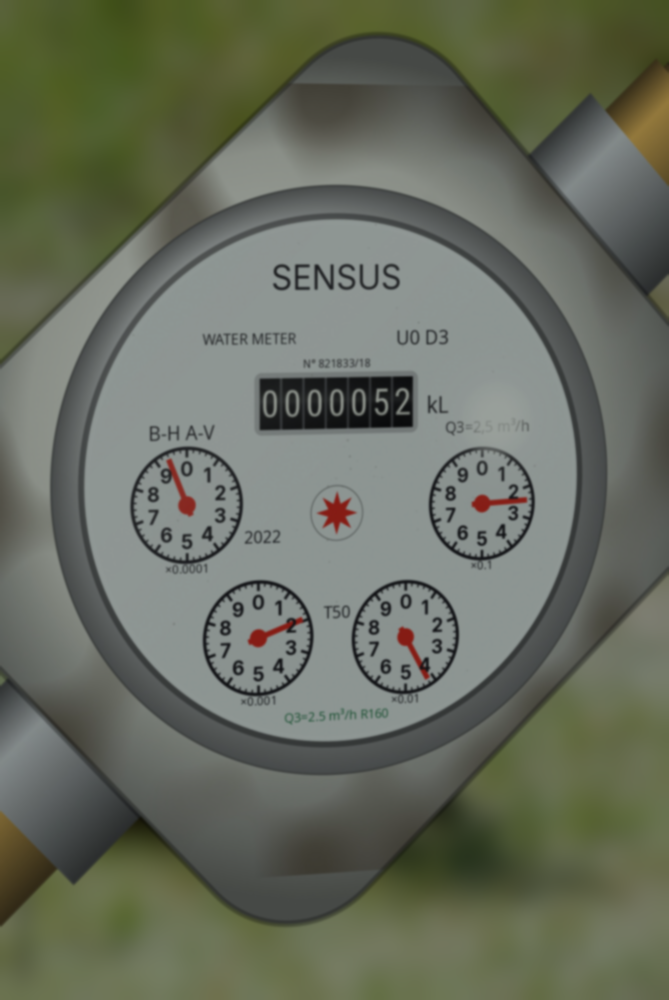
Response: 52.2419
